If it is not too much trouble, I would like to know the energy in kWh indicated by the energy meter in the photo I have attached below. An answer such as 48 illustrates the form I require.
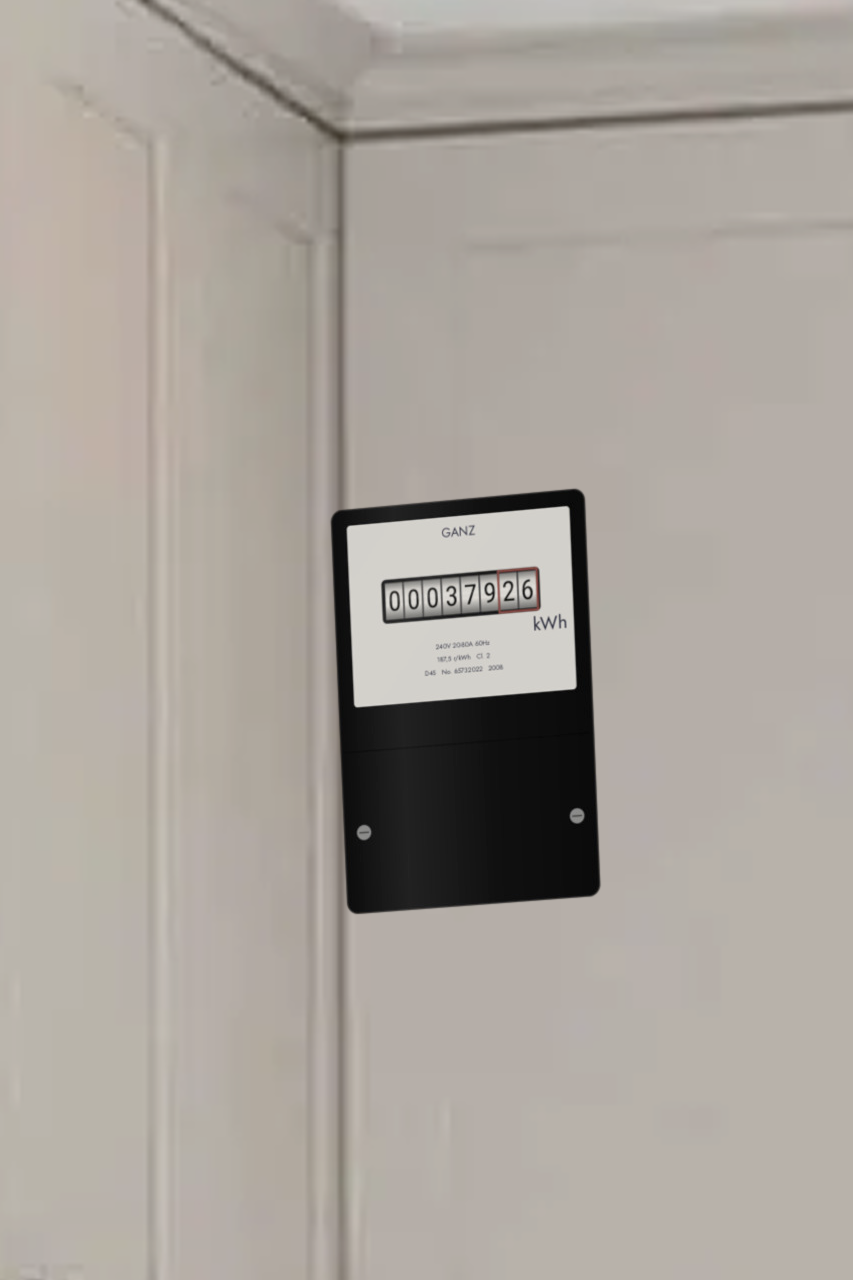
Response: 379.26
